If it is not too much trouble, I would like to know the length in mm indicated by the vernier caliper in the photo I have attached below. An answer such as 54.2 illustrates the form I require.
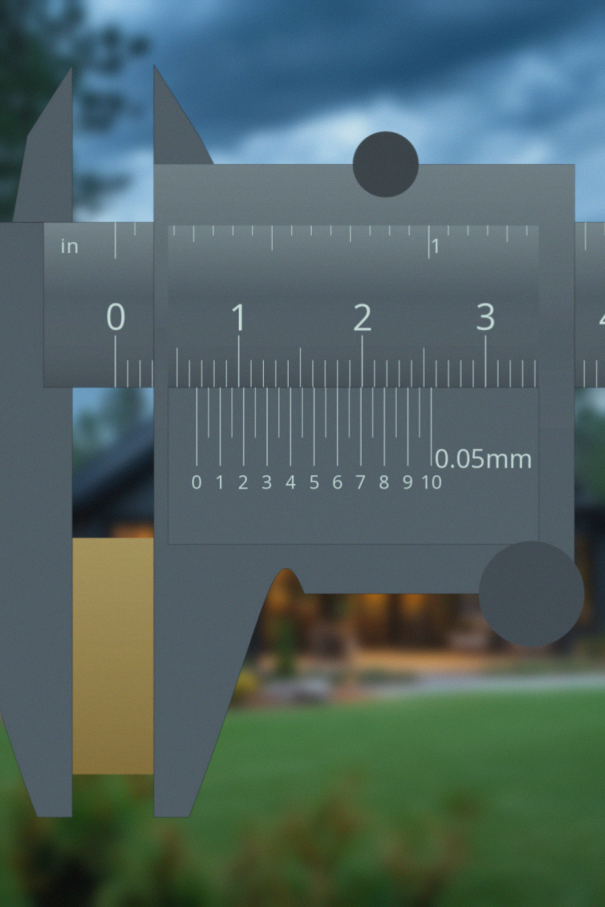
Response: 6.6
